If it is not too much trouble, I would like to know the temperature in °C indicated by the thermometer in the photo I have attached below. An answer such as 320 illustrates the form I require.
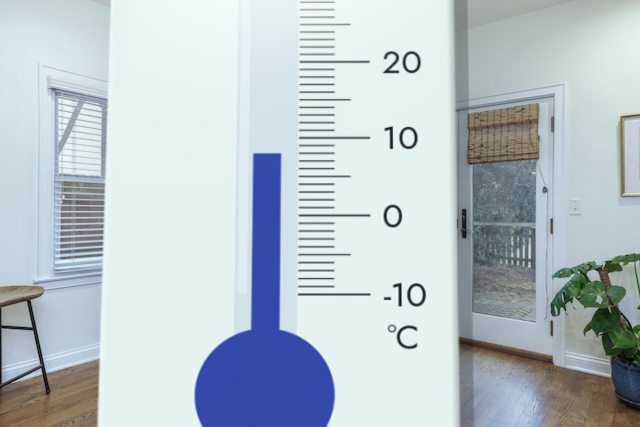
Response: 8
